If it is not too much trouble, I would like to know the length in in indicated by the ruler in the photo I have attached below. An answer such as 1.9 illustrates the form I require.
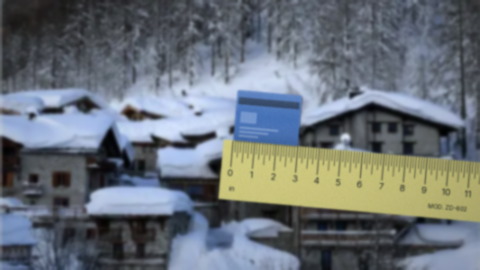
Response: 3
